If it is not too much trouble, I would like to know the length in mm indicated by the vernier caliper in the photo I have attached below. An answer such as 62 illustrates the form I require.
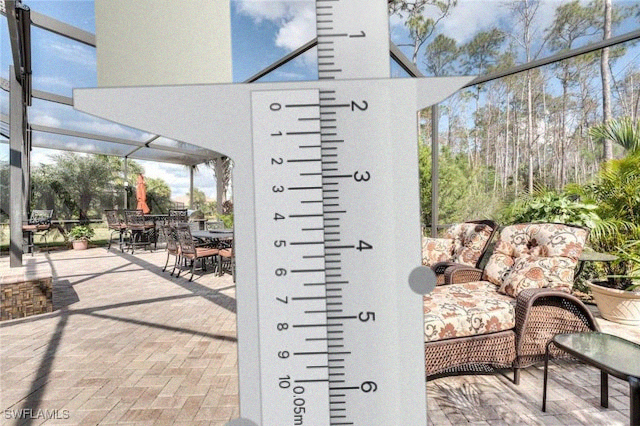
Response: 19.8
